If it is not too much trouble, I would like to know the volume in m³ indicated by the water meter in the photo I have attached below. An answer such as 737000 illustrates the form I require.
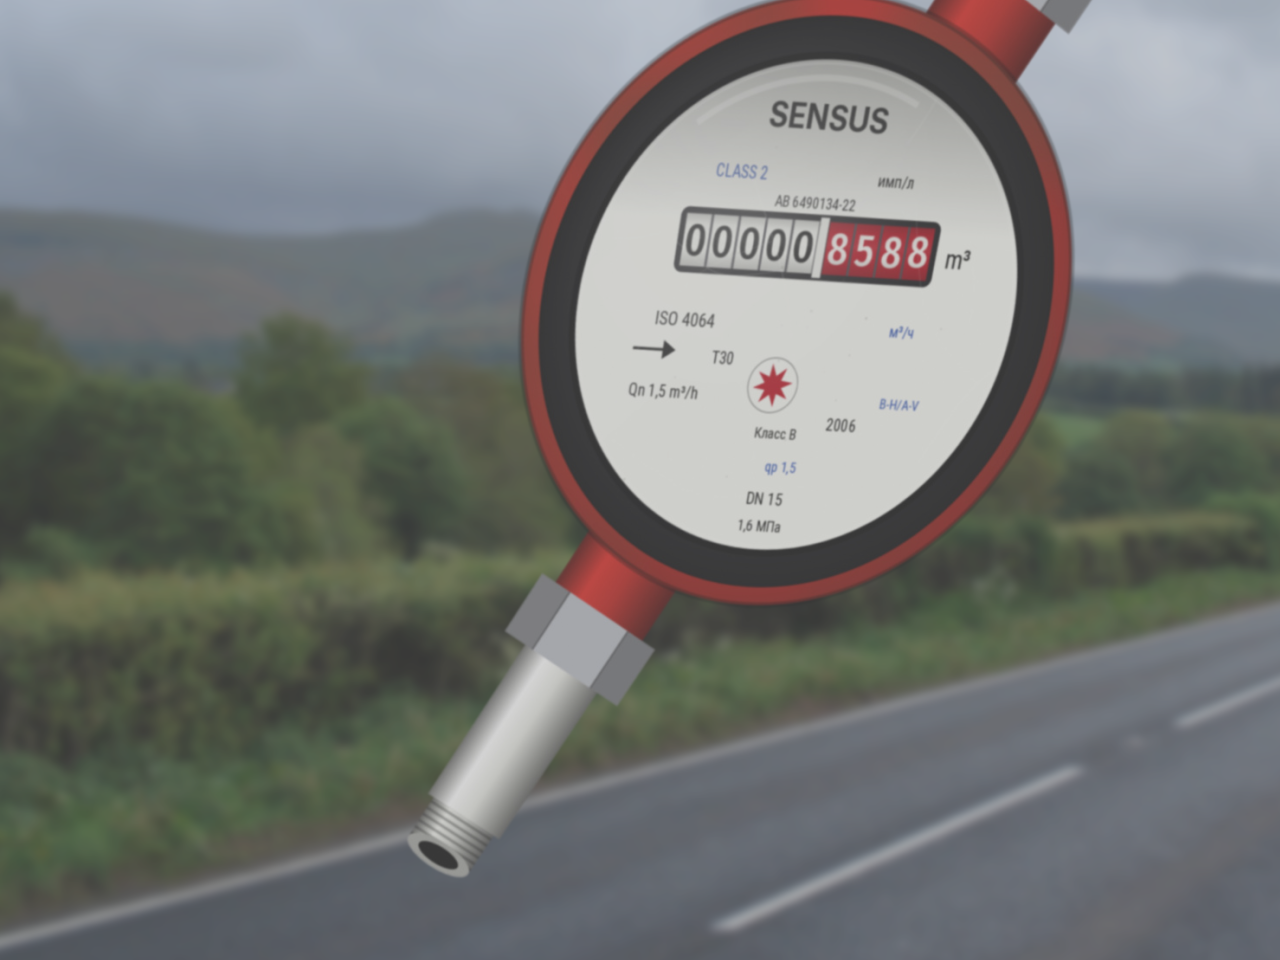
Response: 0.8588
